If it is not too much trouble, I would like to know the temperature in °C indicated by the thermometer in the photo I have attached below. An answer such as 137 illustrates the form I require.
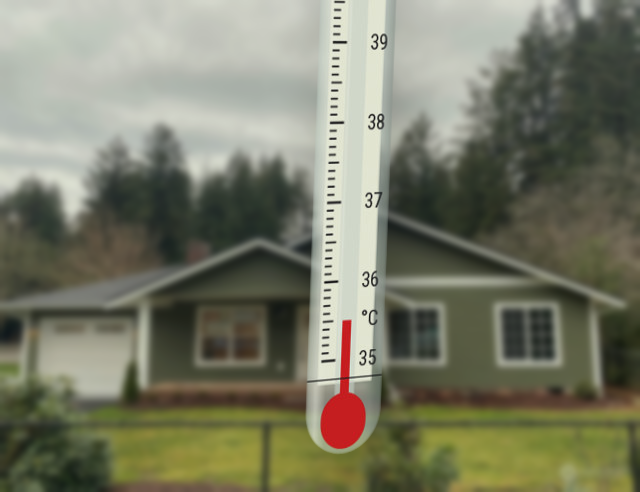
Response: 35.5
